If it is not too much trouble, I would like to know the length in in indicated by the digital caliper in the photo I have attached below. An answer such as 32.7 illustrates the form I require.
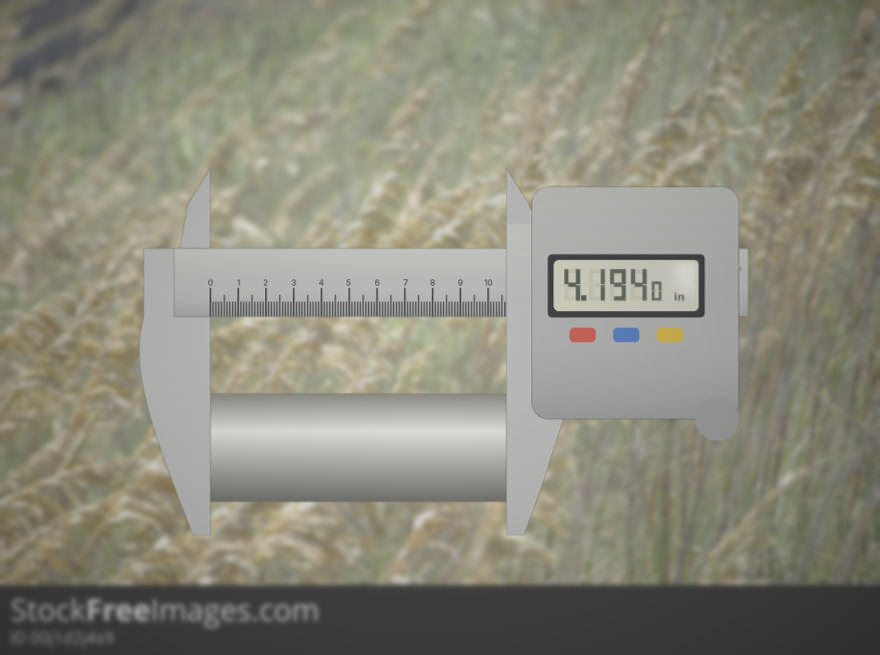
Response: 4.1940
